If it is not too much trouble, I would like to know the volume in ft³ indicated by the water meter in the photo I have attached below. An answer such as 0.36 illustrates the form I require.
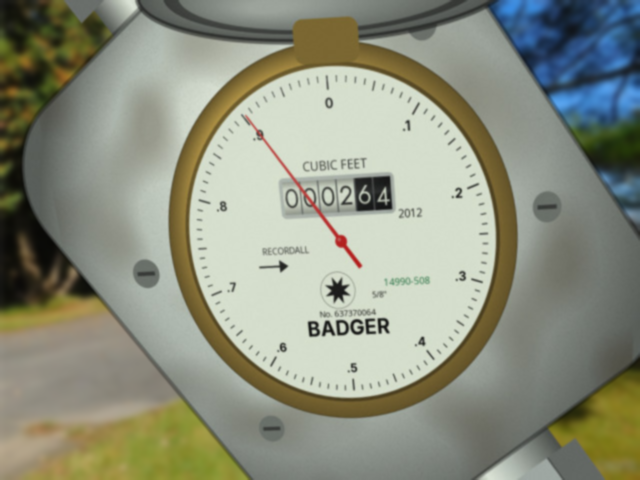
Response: 263.90
